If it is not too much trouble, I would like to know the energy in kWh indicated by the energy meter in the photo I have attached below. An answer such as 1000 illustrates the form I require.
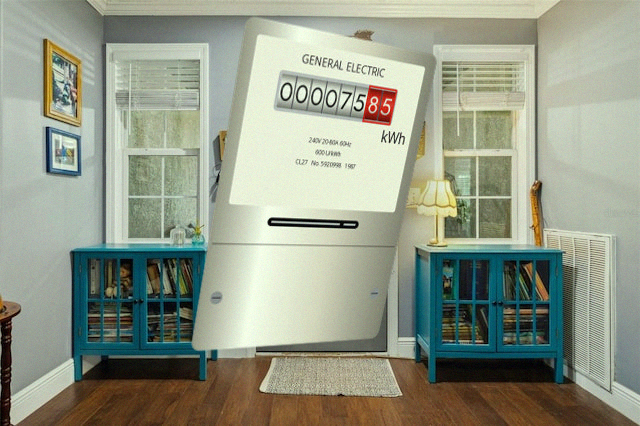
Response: 75.85
